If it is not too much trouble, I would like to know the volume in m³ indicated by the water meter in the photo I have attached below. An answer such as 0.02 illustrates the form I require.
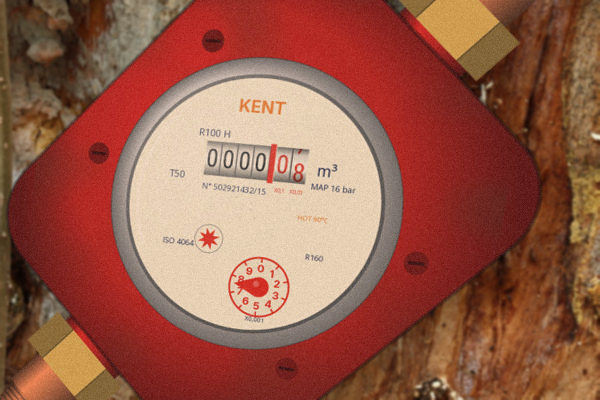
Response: 0.077
